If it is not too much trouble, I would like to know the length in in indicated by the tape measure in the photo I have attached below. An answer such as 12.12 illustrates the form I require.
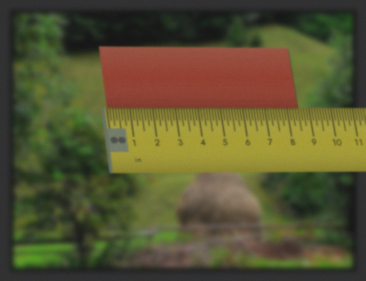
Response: 8.5
